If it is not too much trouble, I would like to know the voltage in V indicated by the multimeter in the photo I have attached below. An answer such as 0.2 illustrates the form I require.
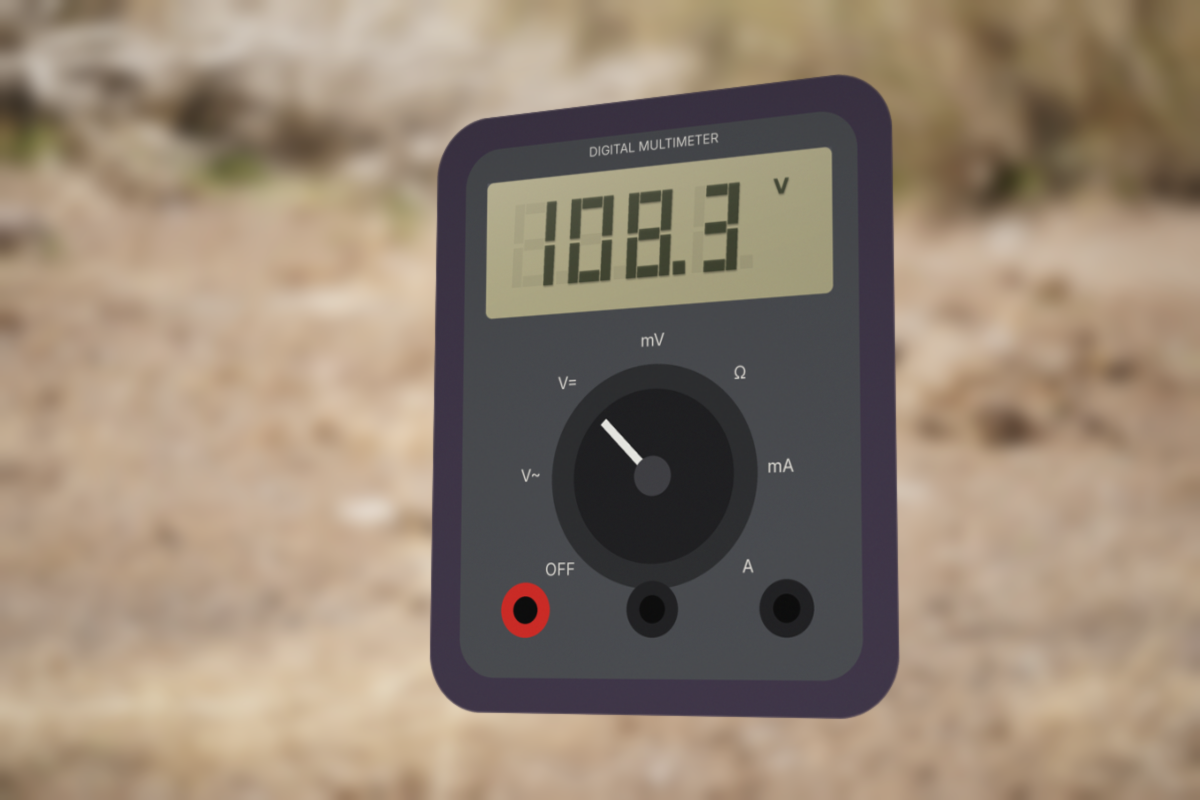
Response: 108.3
